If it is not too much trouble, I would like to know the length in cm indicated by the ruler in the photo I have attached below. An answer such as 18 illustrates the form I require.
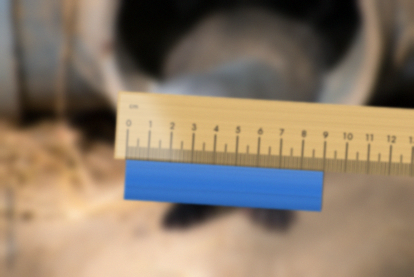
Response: 9
